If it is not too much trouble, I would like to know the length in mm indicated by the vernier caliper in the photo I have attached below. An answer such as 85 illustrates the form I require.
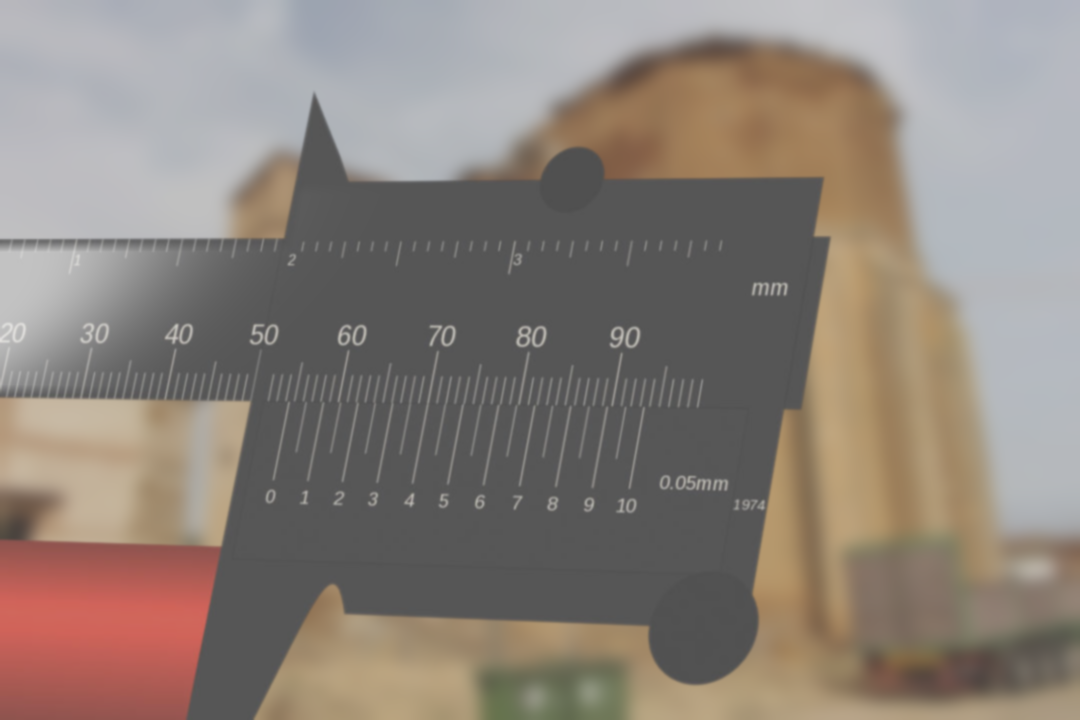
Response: 54.4
